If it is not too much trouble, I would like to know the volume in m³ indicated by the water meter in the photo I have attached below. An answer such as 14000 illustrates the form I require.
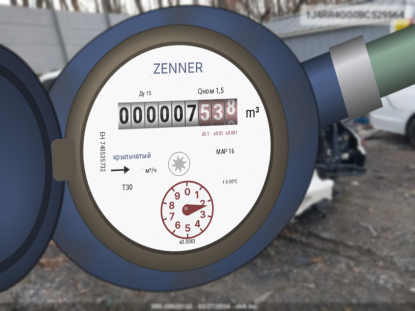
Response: 7.5382
